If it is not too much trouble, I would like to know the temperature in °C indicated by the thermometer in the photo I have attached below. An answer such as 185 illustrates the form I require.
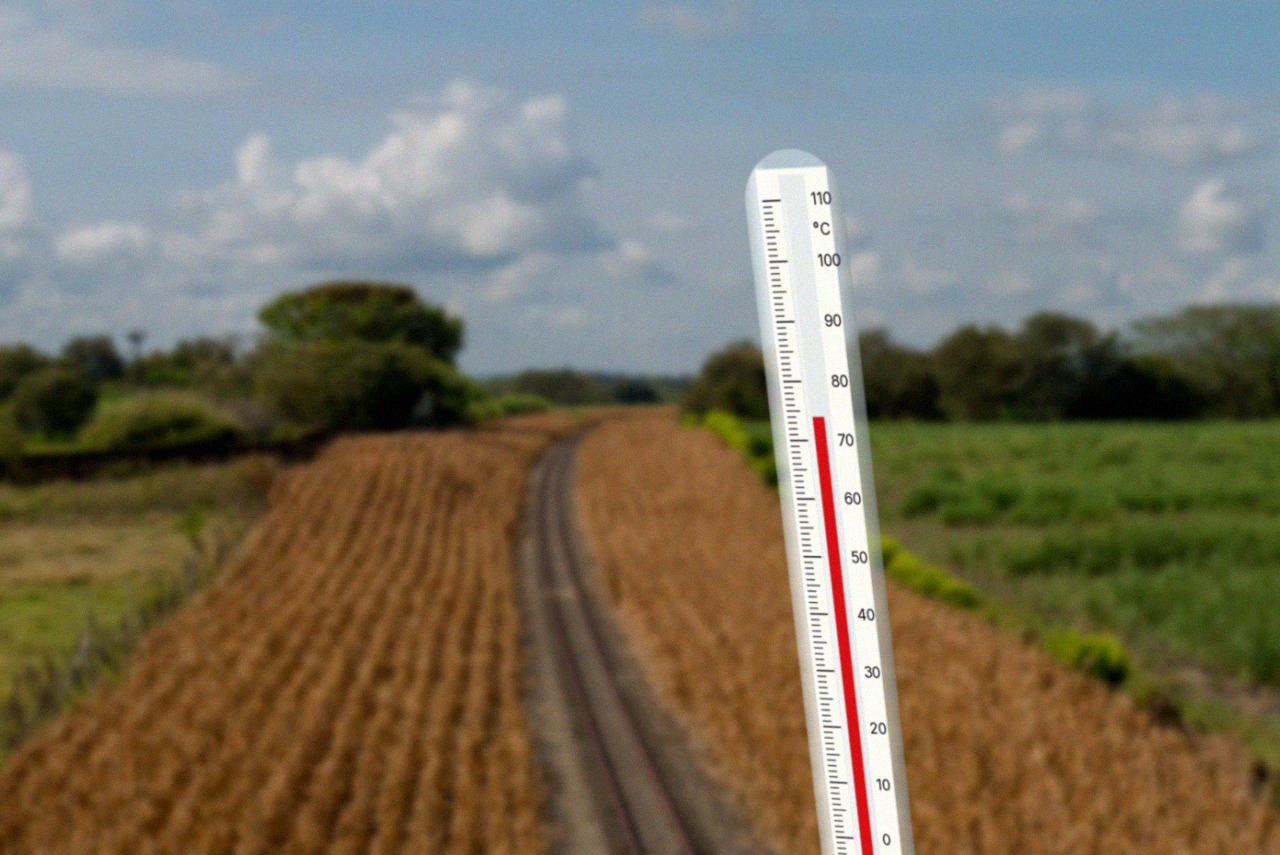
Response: 74
